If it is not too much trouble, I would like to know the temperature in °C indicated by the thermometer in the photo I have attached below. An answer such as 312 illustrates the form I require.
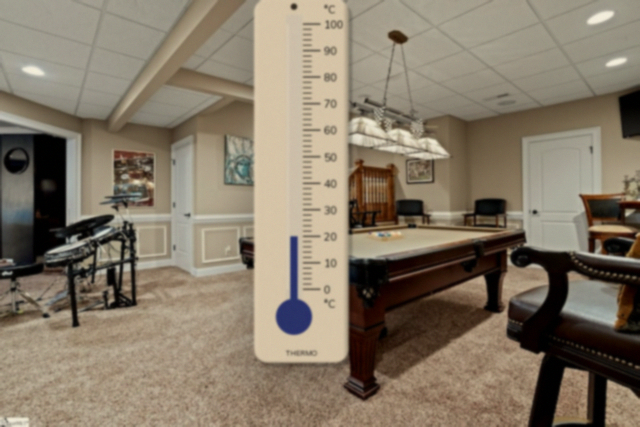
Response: 20
